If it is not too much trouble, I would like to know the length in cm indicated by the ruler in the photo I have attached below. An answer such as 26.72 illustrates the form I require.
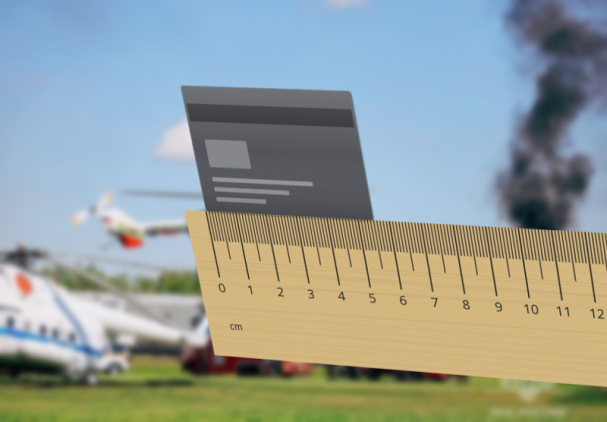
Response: 5.5
